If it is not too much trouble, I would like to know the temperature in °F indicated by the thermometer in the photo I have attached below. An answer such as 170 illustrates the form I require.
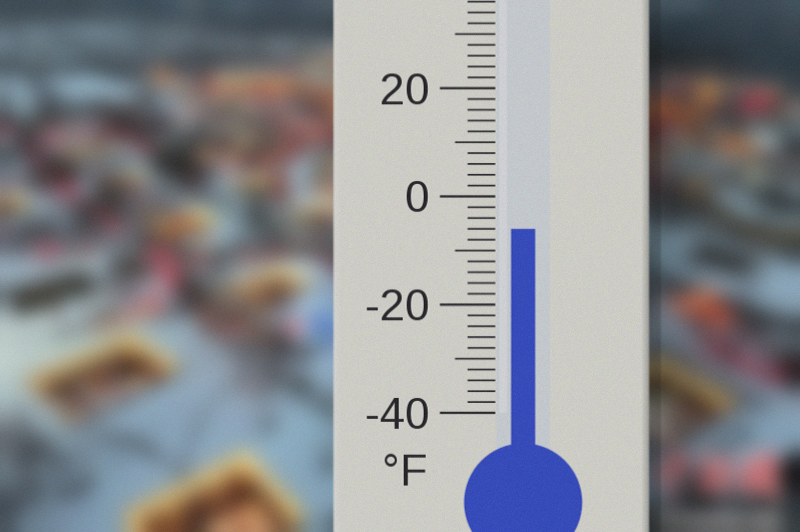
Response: -6
